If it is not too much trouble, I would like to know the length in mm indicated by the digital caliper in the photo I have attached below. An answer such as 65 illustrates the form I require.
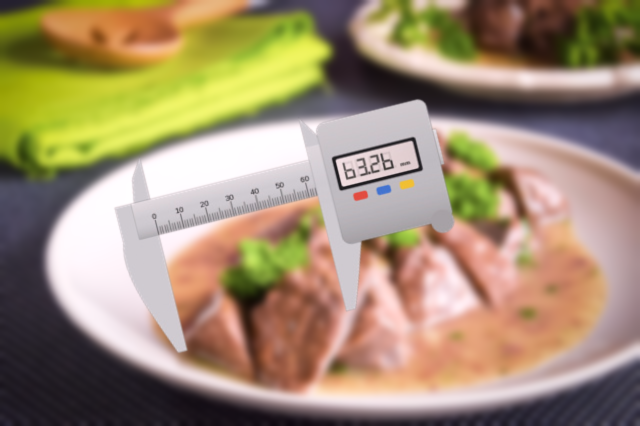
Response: 63.26
